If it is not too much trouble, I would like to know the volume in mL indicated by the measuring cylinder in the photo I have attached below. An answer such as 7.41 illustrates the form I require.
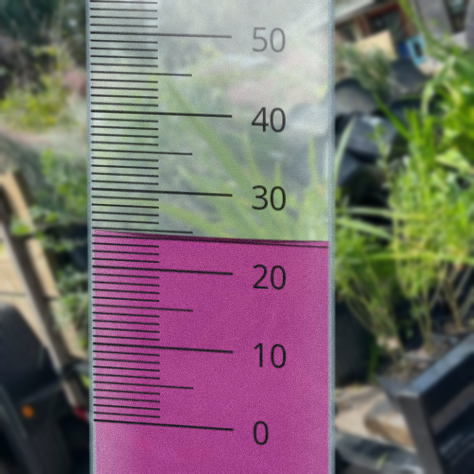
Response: 24
